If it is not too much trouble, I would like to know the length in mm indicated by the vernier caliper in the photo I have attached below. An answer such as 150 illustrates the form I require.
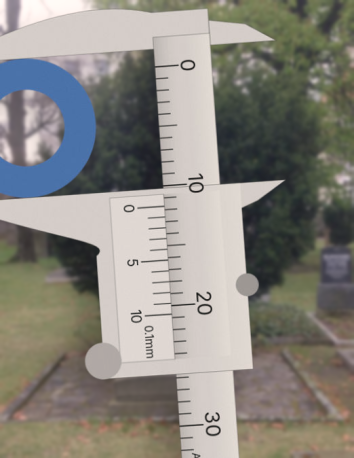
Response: 11.7
